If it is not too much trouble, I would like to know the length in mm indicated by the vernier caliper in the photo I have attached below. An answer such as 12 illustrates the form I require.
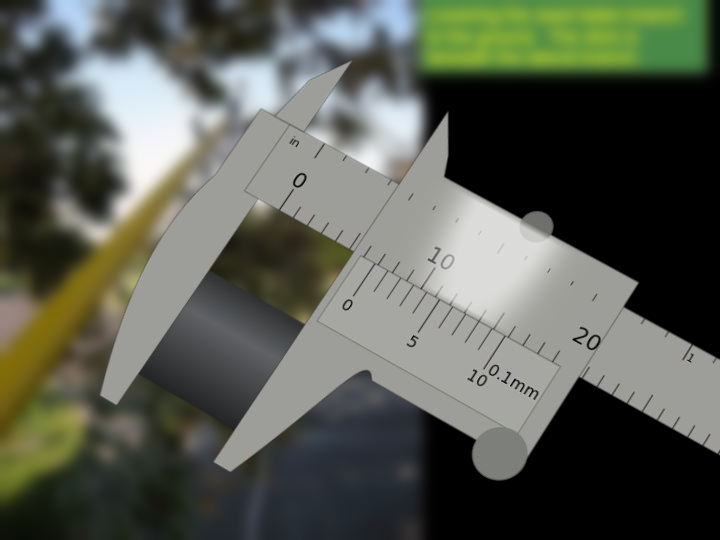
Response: 6.8
